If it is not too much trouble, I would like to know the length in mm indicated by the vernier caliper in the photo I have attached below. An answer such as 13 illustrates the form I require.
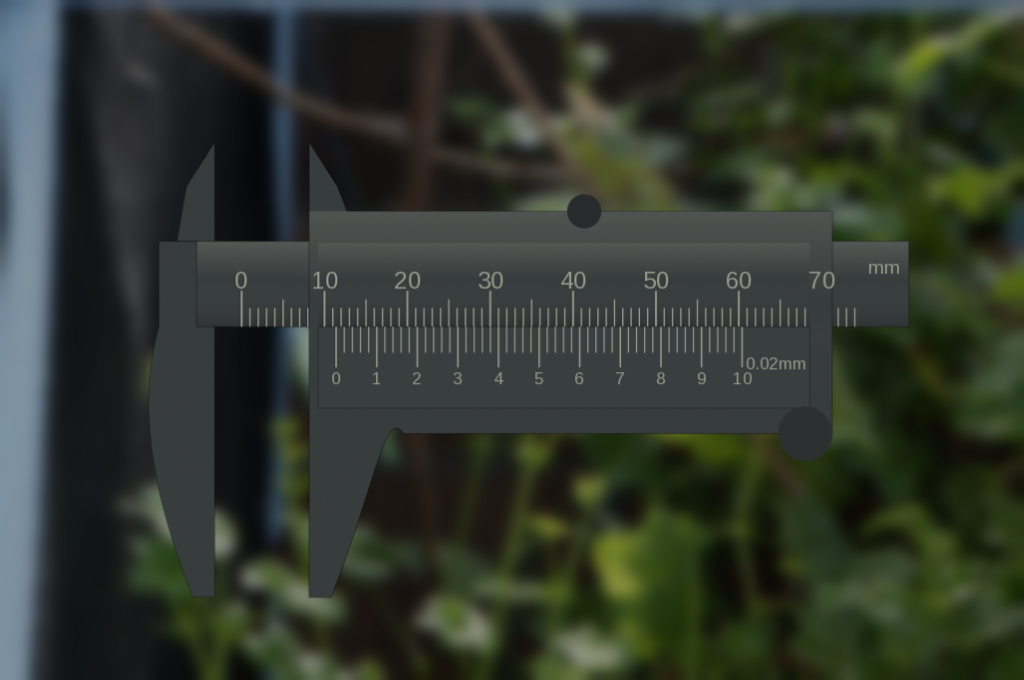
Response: 11.4
